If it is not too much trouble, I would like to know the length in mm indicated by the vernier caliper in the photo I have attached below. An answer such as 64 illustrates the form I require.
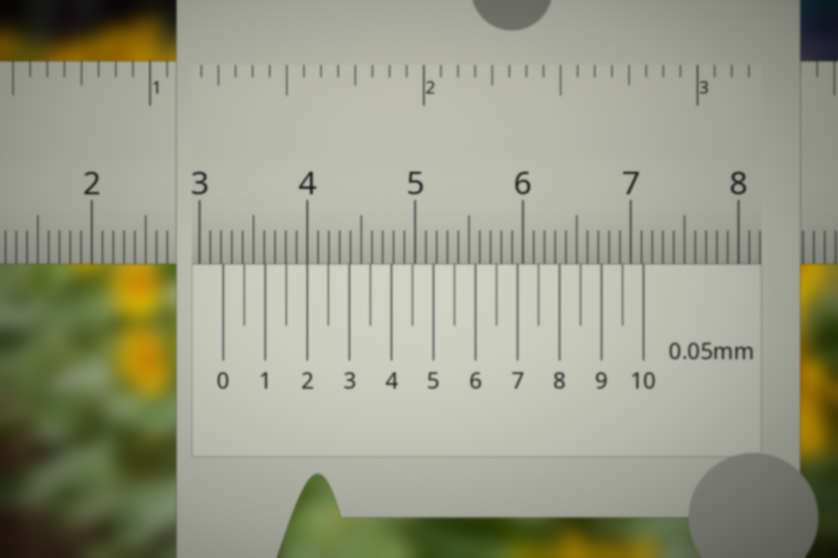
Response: 32.2
